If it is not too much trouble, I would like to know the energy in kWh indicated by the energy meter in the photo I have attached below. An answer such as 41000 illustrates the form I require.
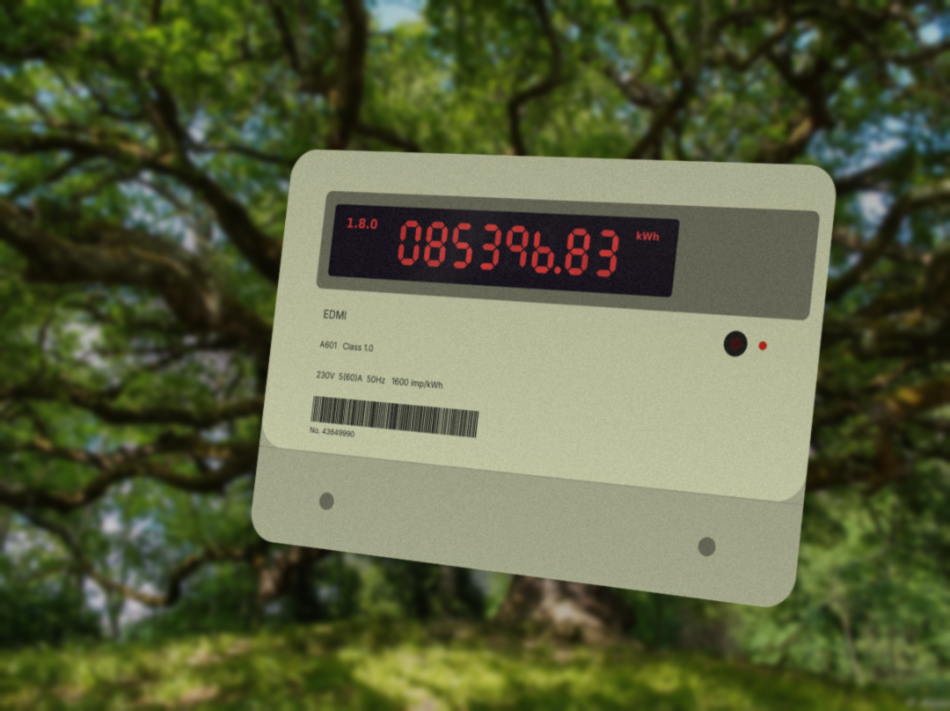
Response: 85396.83
